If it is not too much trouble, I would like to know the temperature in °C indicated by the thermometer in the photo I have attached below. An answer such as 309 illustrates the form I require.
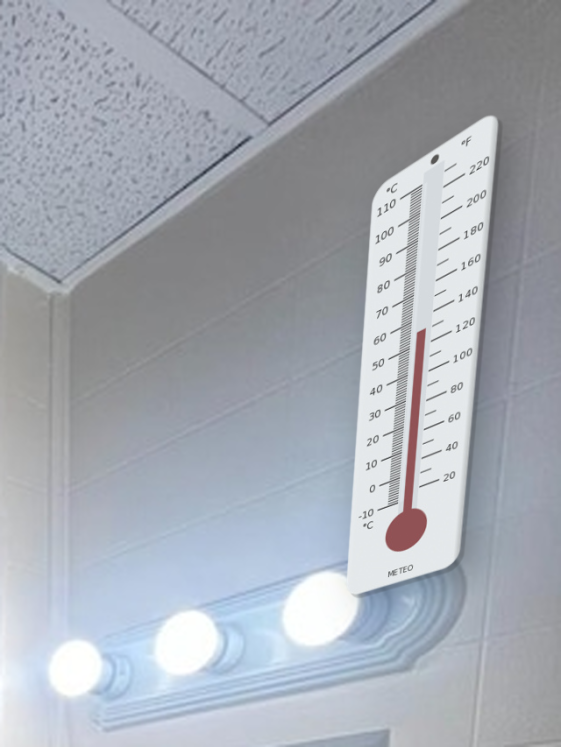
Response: 55
